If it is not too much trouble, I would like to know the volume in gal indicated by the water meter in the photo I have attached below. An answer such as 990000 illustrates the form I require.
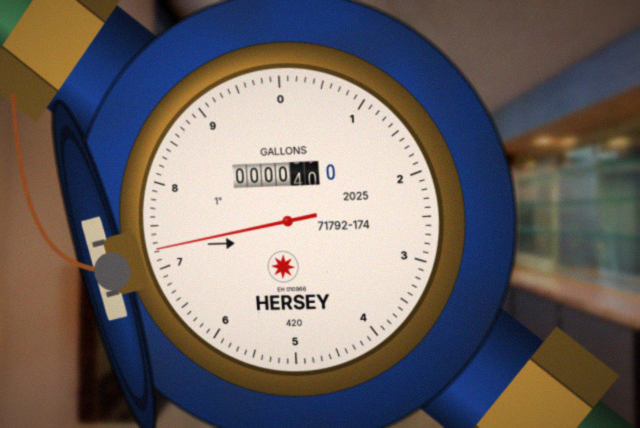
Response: 397.2
